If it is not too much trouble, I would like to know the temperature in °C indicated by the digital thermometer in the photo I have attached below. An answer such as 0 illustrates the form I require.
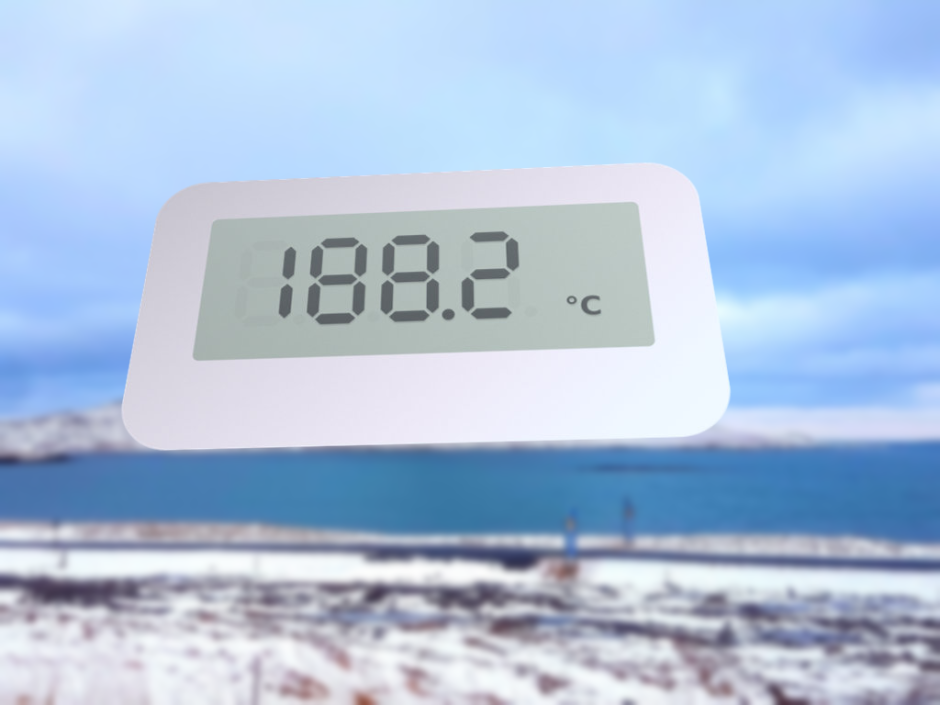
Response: 188.2
